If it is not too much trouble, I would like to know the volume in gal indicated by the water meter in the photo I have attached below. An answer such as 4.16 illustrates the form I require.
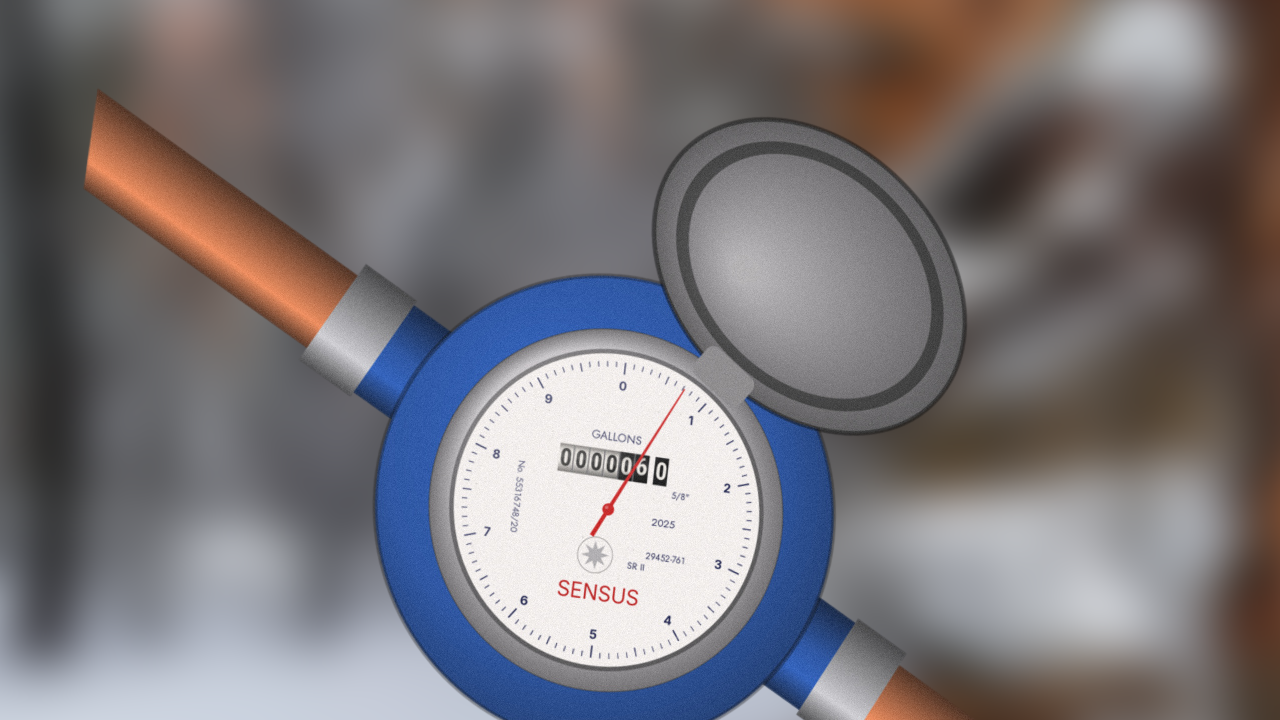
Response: 60.7
